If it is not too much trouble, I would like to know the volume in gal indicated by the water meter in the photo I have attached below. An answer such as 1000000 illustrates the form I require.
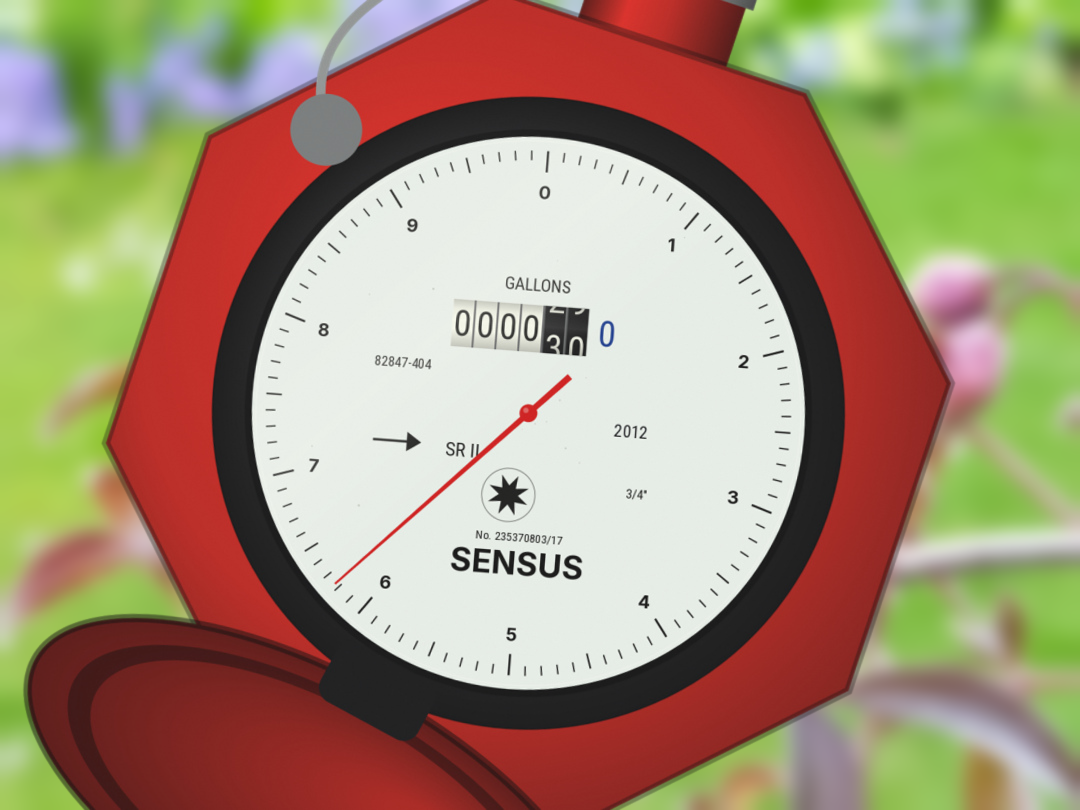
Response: 296.2
